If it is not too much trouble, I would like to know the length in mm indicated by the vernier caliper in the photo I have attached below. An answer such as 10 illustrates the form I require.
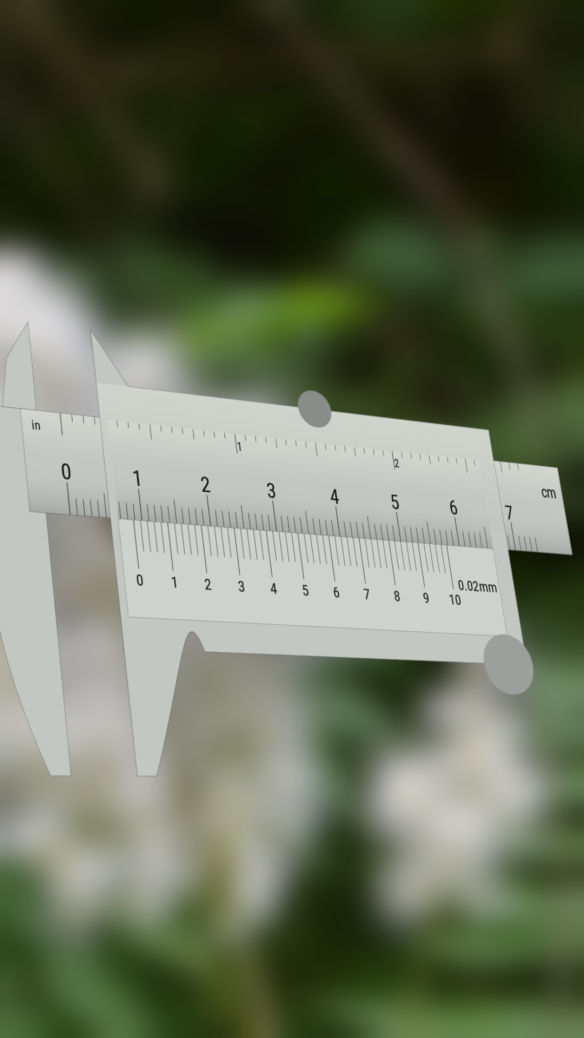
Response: 8.8
